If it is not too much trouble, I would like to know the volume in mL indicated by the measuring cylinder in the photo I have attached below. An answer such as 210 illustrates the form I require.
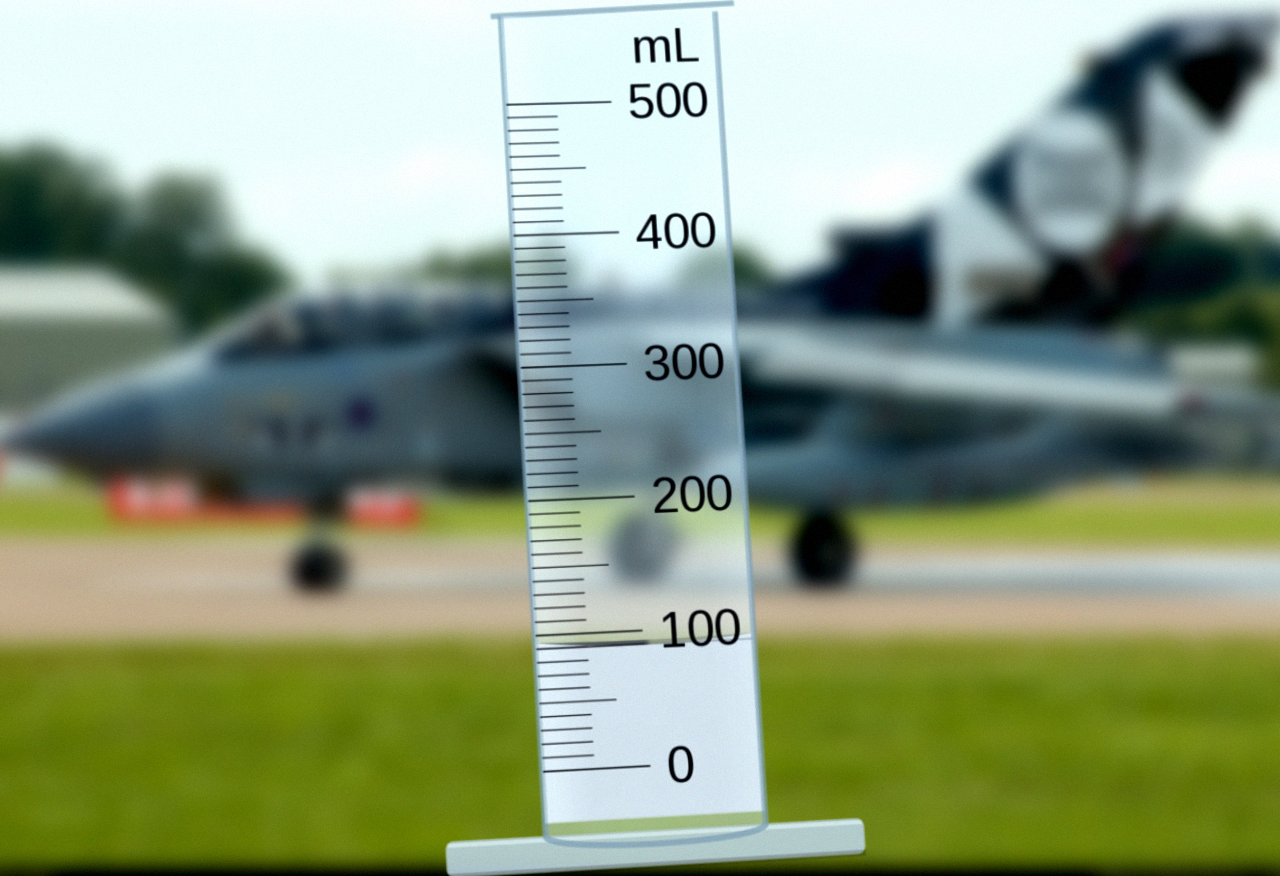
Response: 90
